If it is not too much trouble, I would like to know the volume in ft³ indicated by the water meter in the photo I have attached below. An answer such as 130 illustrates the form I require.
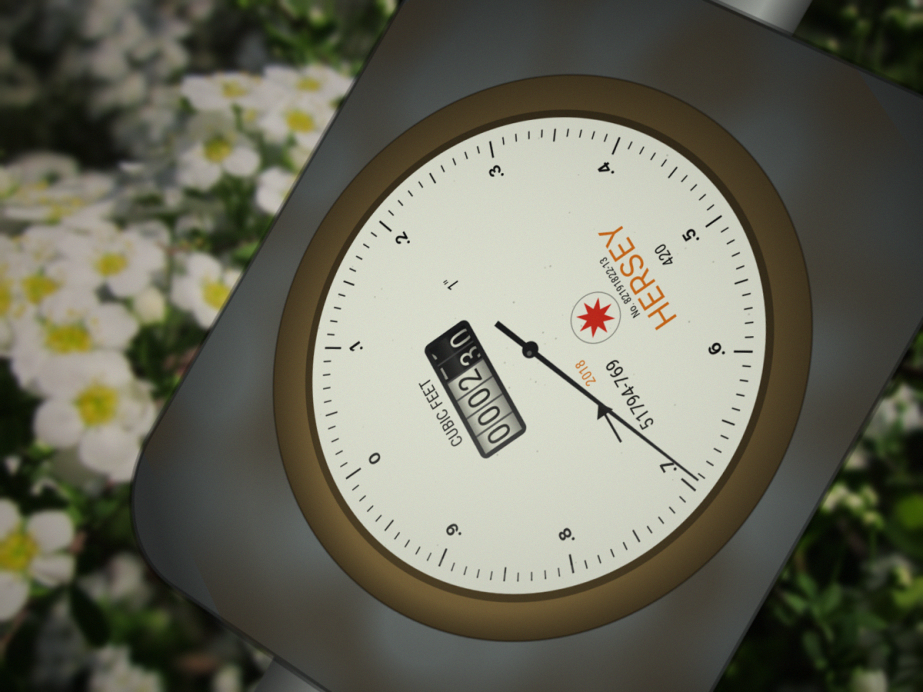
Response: 229.69
